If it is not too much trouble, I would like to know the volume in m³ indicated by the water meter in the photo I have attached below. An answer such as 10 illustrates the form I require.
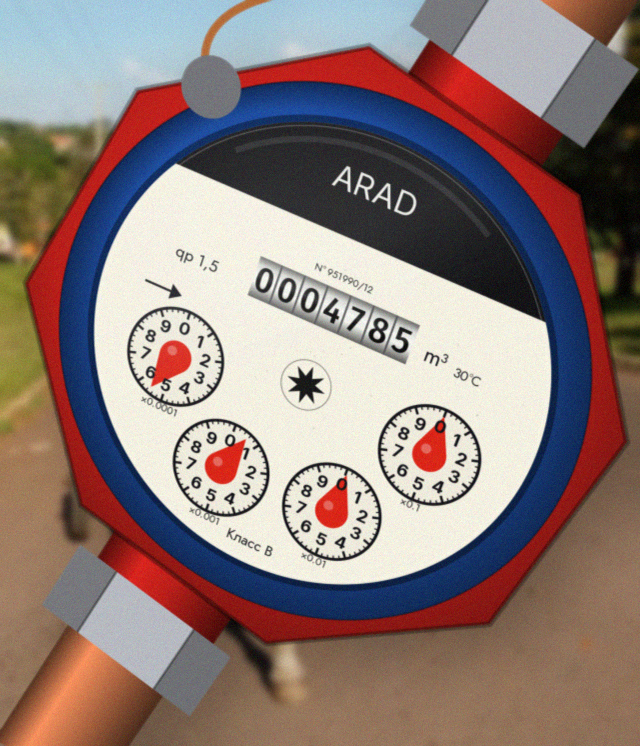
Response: 4785.0005
